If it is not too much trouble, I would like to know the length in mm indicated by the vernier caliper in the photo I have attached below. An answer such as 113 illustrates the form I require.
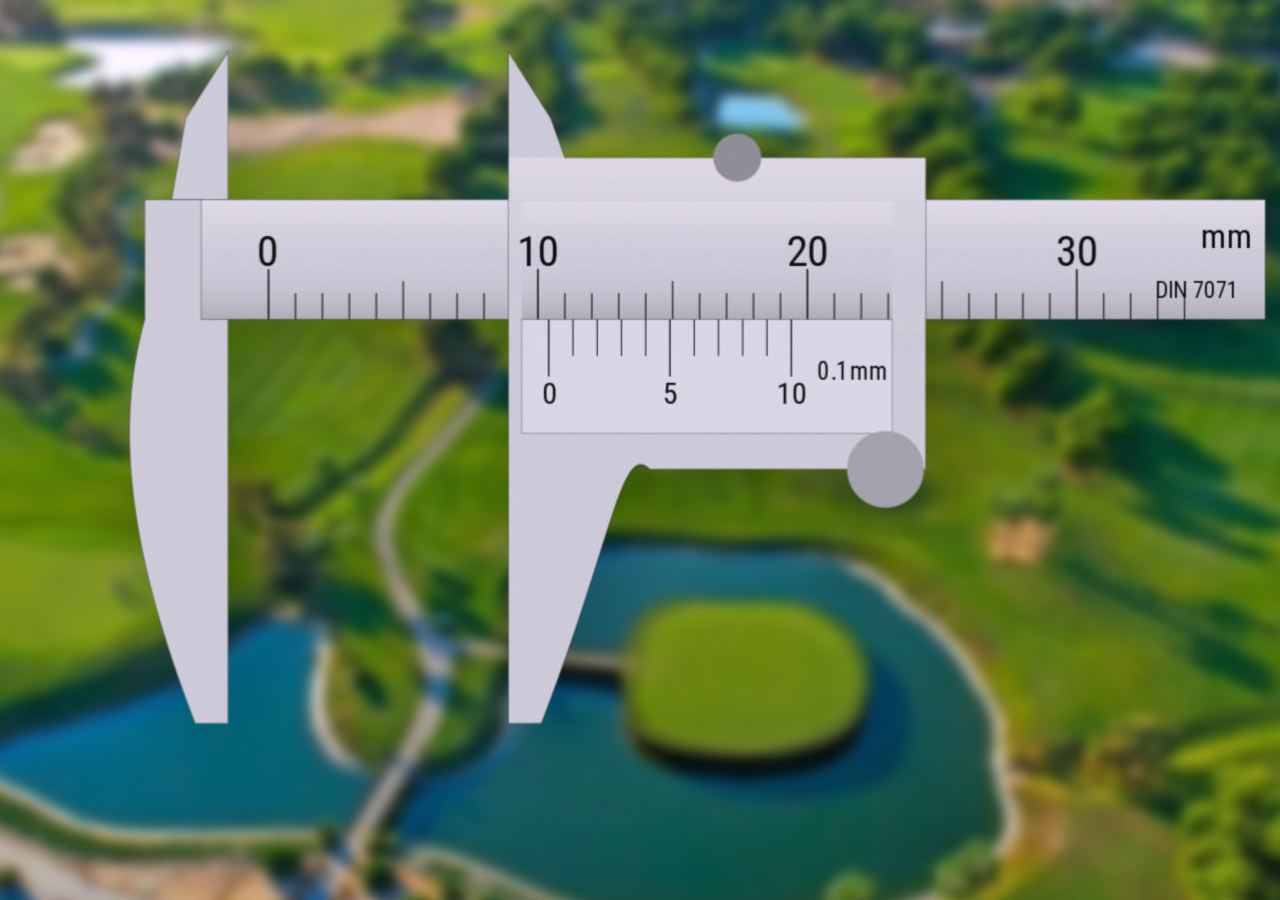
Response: 10.4
